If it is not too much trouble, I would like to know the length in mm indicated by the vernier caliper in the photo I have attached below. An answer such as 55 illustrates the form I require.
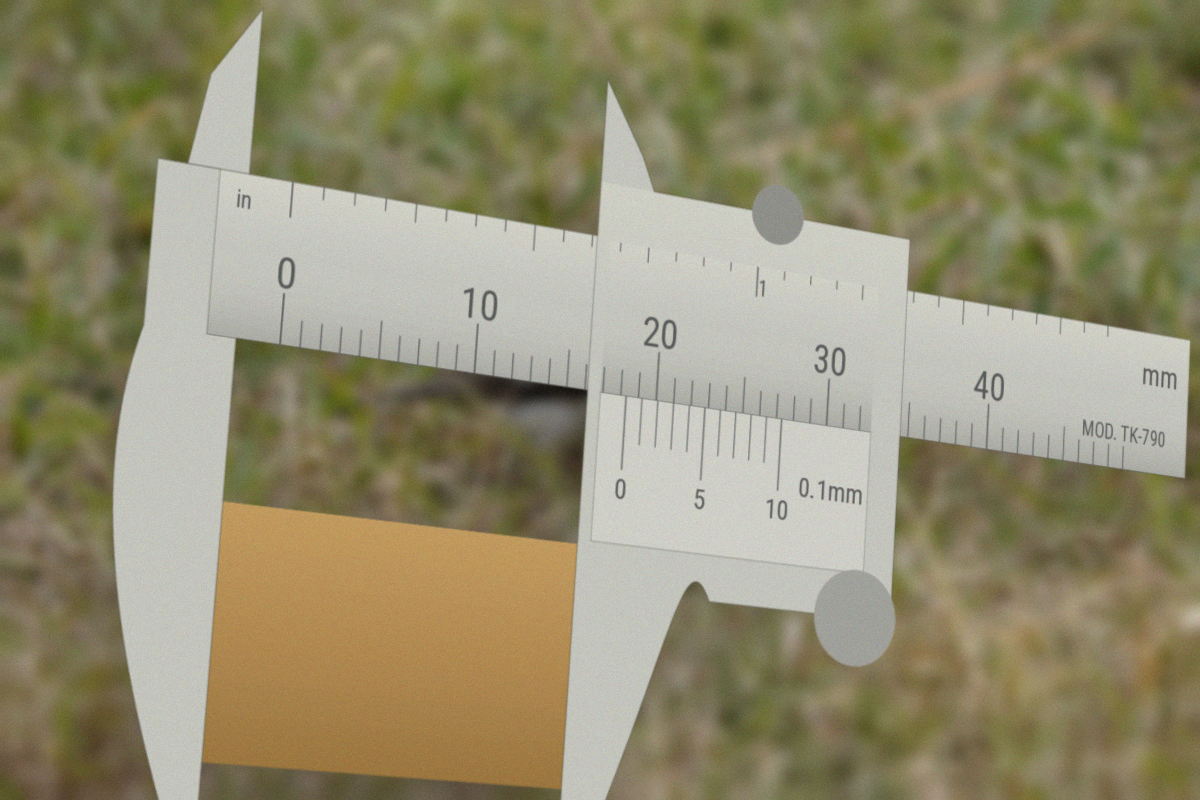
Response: 18.3
